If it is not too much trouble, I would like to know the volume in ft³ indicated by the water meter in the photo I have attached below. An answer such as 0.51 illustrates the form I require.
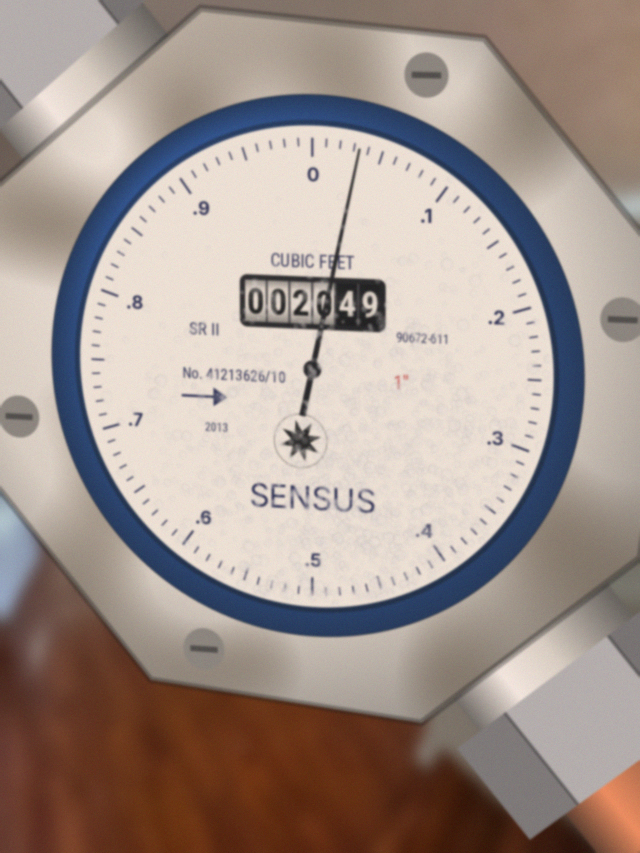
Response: 2049.03
